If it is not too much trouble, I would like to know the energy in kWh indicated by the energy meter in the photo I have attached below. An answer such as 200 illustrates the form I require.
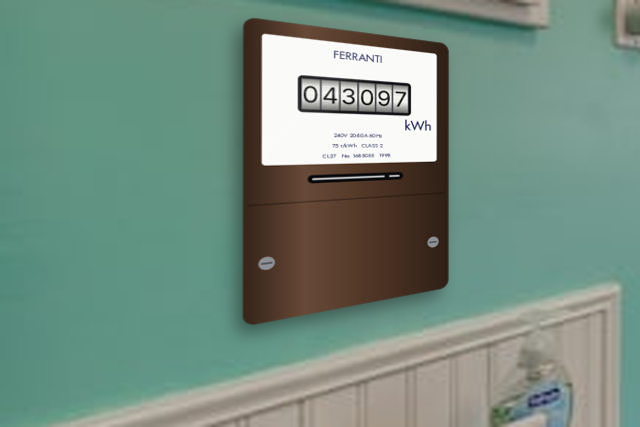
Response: 43097
